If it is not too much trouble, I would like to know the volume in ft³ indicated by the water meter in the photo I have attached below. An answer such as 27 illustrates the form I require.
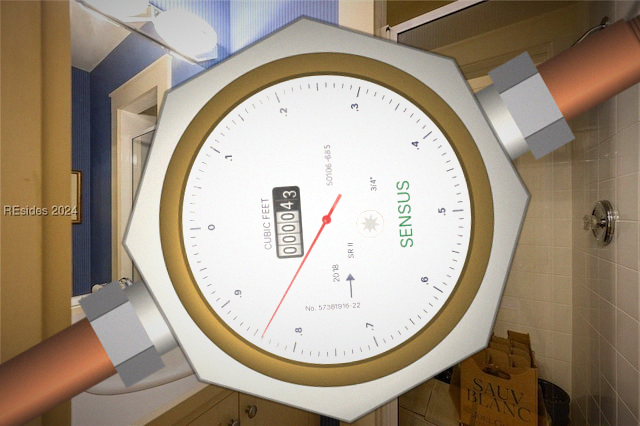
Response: 42.84
